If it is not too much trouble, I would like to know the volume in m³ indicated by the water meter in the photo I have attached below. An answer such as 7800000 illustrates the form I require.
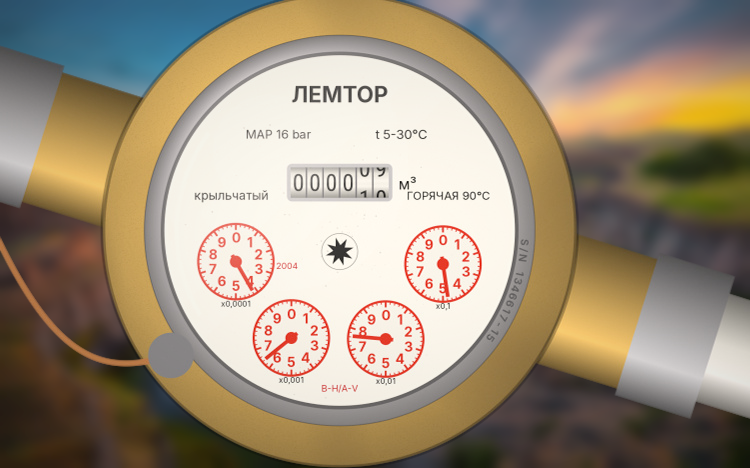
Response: 9.4764
